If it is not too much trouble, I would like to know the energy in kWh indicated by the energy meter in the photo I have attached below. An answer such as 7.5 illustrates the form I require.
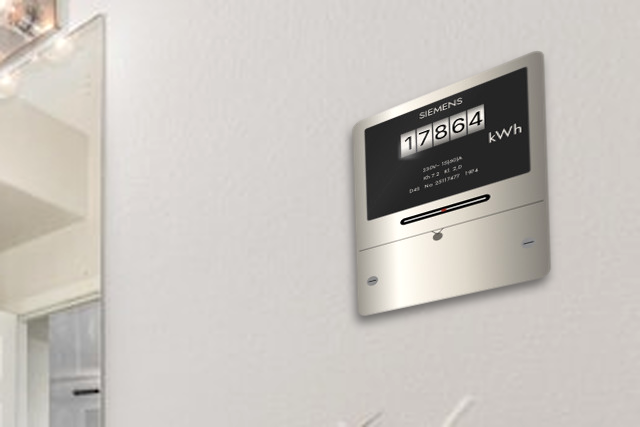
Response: 17864
